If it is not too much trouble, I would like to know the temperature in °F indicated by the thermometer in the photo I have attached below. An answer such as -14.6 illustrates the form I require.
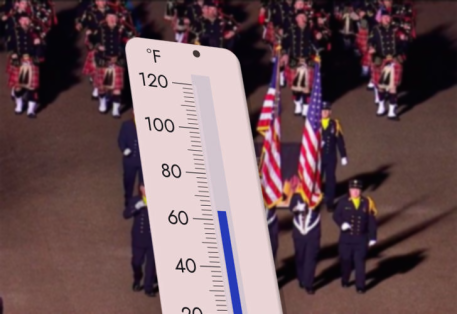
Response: 64
